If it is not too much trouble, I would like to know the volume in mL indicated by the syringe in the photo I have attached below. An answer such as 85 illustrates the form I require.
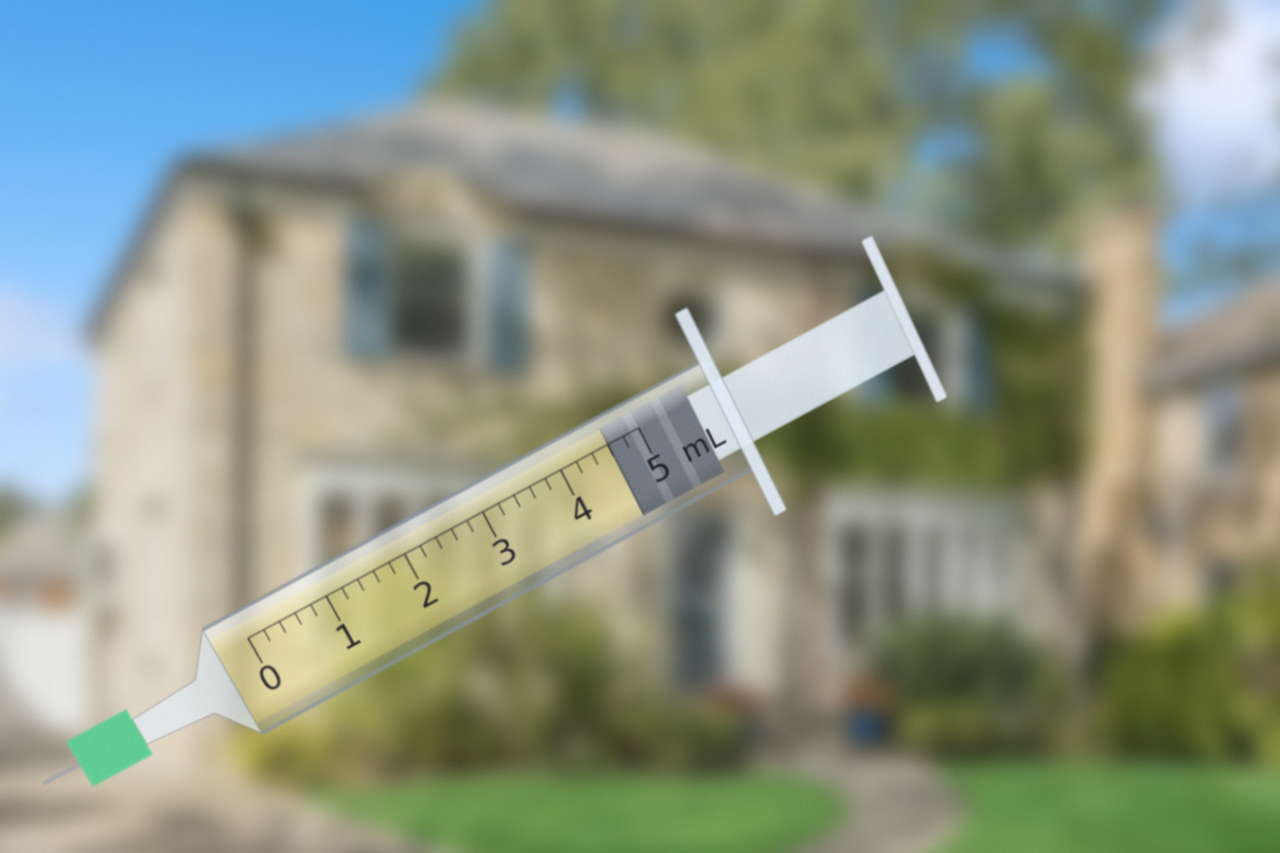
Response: 4.6
